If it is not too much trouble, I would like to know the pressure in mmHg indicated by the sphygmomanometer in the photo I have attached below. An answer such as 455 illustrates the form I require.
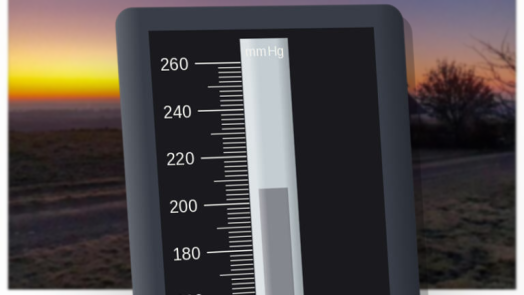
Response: 206
